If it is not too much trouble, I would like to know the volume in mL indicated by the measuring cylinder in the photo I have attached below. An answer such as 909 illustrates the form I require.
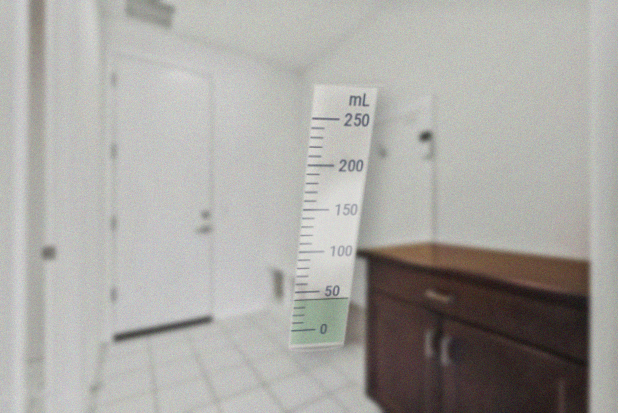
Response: 40
